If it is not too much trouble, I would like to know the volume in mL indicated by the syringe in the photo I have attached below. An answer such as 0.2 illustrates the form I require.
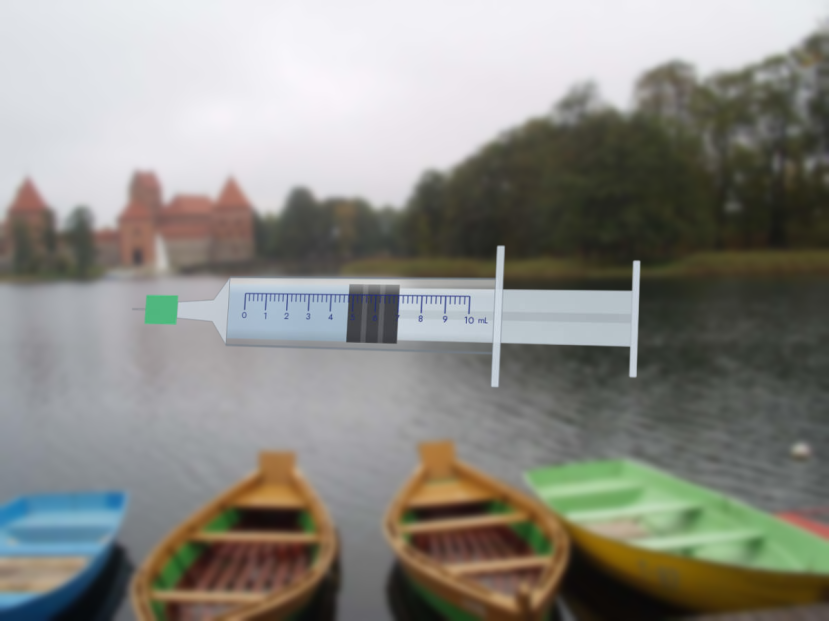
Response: 4.8
